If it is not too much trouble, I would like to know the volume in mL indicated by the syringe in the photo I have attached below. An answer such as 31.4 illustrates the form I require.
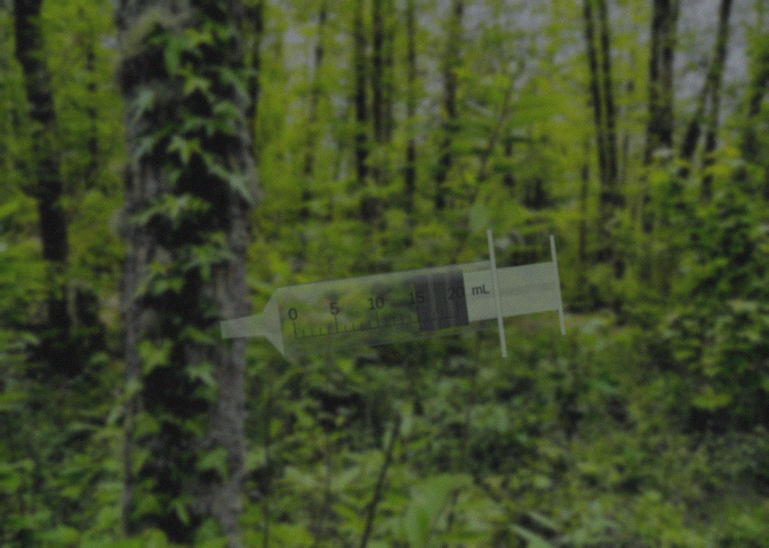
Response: 15
